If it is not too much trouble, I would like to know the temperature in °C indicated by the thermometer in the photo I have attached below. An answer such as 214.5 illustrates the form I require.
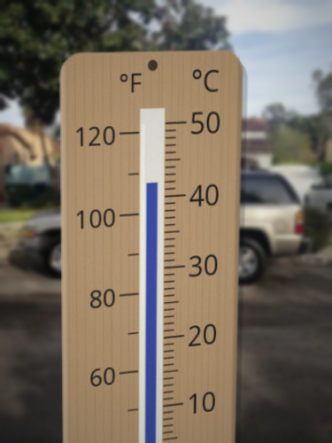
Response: 42
